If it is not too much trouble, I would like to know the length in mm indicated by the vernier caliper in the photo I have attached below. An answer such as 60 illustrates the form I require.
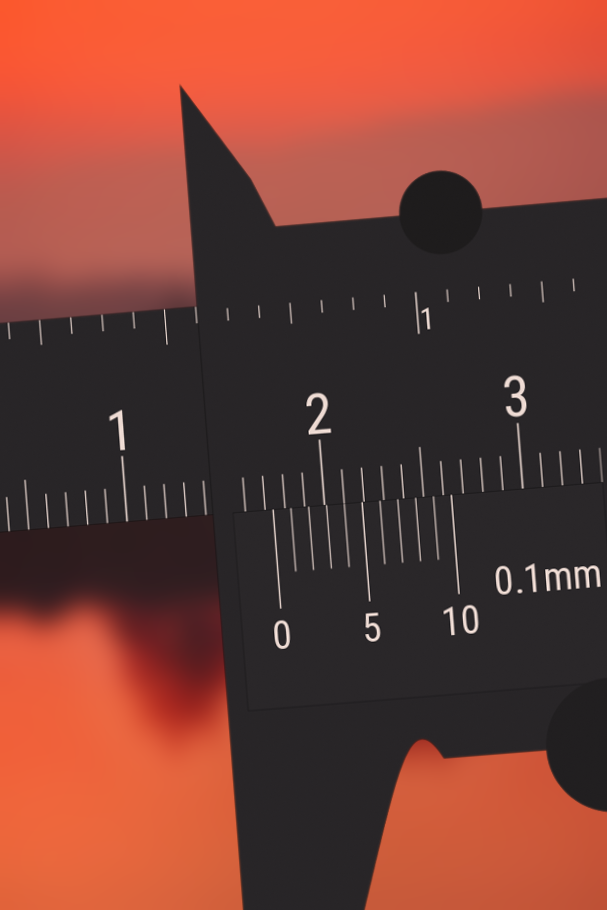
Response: 17.4
